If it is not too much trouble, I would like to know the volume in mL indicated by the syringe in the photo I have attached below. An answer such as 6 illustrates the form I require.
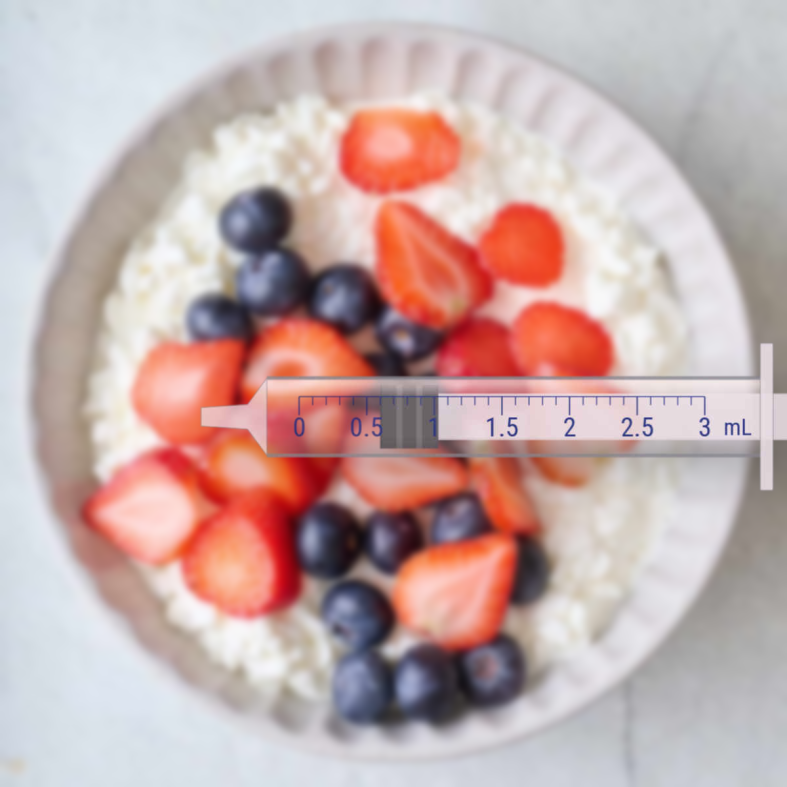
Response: 0.6
